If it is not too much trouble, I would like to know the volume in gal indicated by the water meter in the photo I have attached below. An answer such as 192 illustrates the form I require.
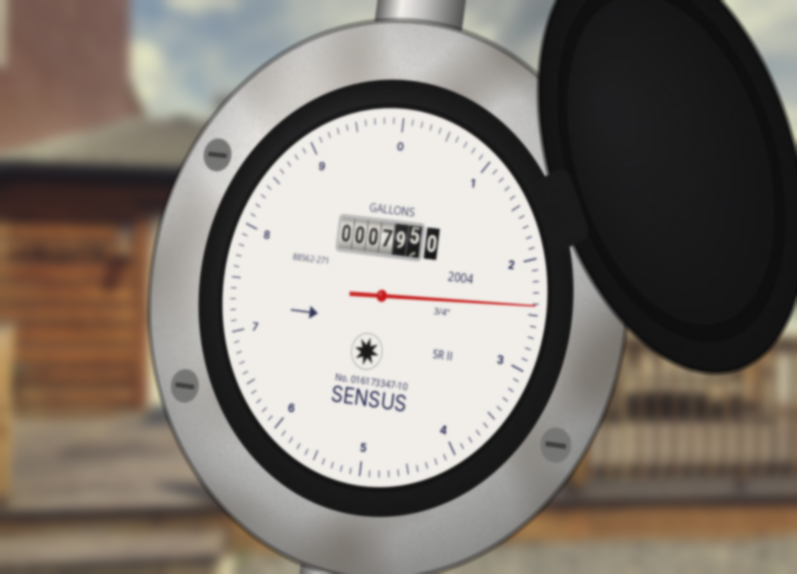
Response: 7952.4
